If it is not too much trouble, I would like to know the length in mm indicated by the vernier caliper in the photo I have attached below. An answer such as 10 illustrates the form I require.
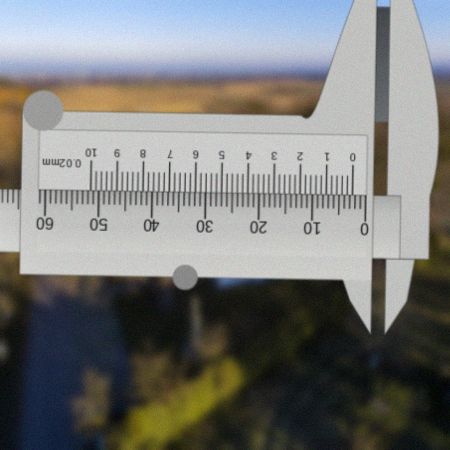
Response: 2.5
